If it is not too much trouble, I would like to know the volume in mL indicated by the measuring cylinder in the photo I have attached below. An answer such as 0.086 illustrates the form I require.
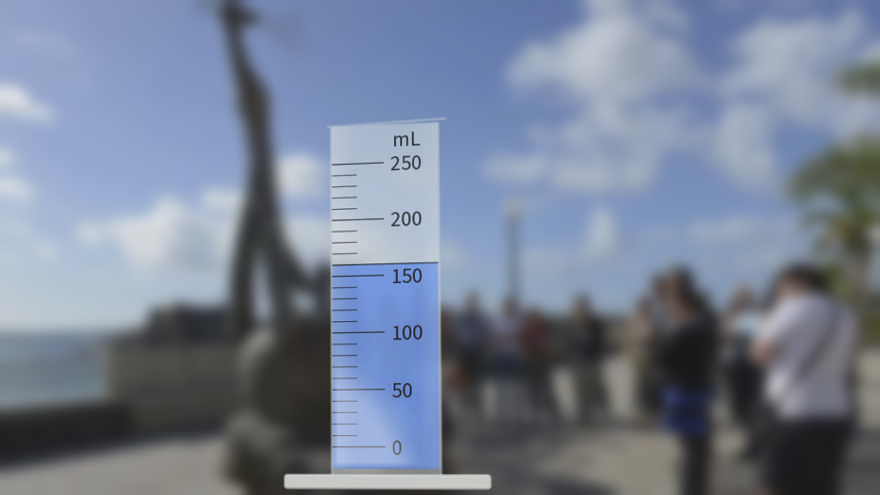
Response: 160
